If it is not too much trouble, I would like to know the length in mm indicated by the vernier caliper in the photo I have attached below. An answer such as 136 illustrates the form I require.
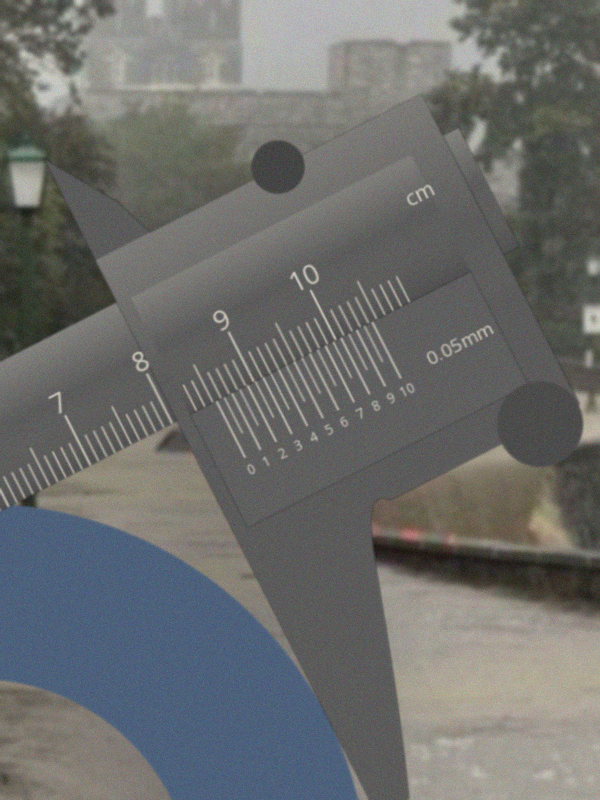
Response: 85.4
